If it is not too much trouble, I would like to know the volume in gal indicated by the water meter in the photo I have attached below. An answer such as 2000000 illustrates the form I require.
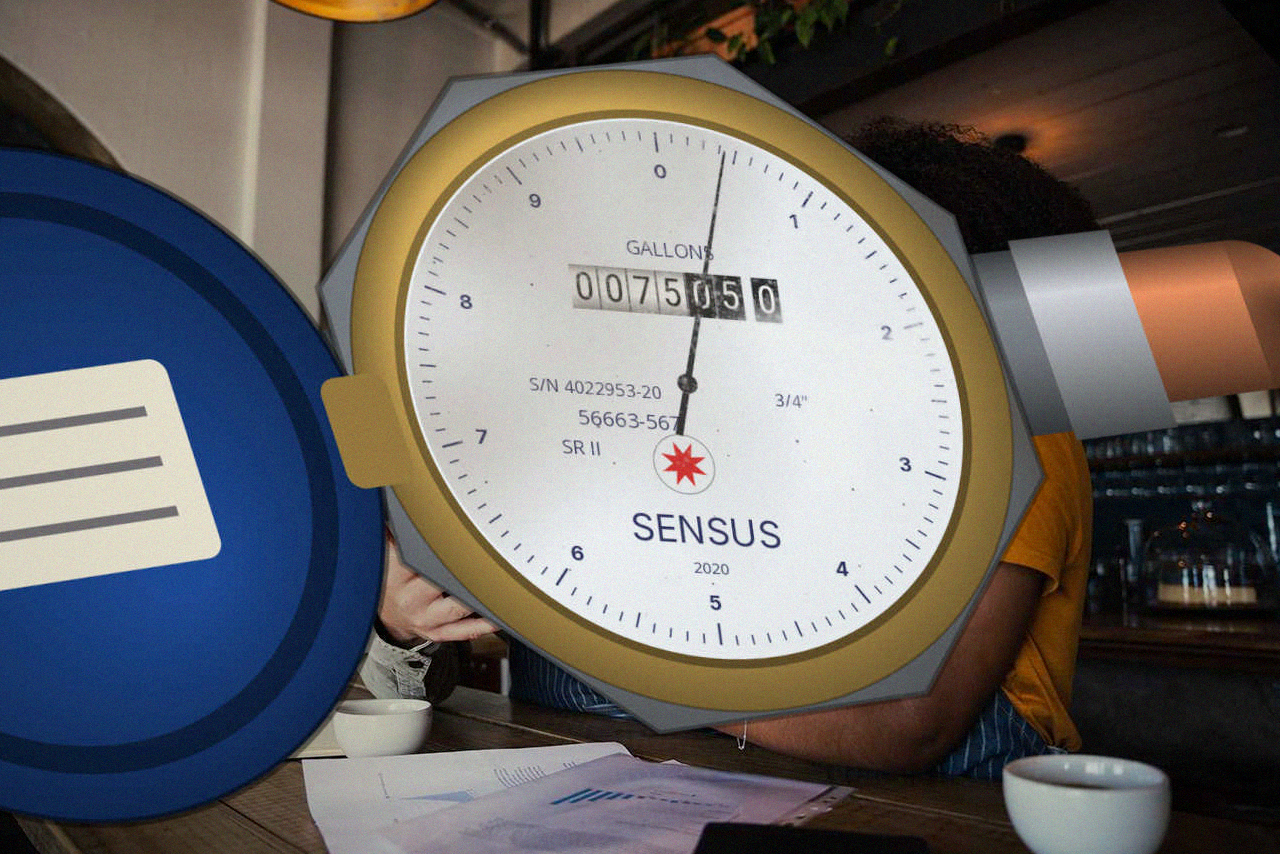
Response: 75050.4
